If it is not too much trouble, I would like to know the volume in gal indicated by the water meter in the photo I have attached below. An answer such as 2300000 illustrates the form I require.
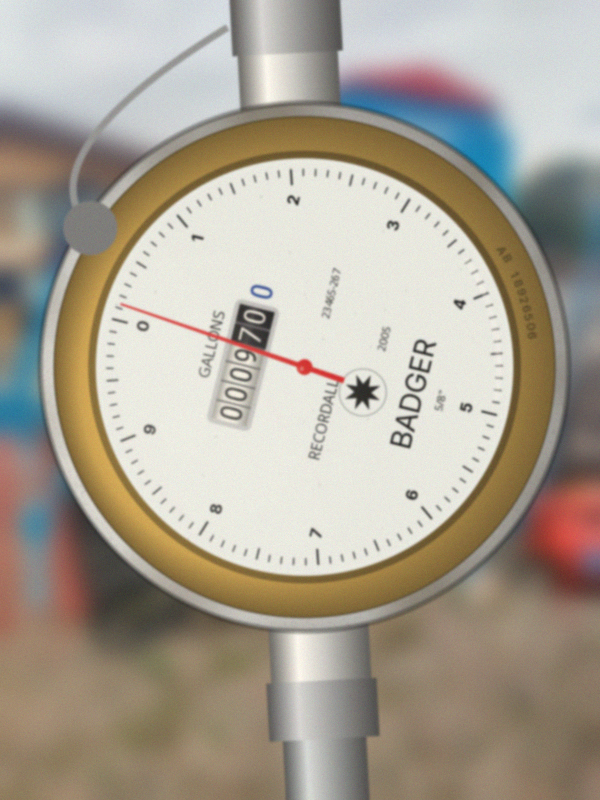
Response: 9700.1
